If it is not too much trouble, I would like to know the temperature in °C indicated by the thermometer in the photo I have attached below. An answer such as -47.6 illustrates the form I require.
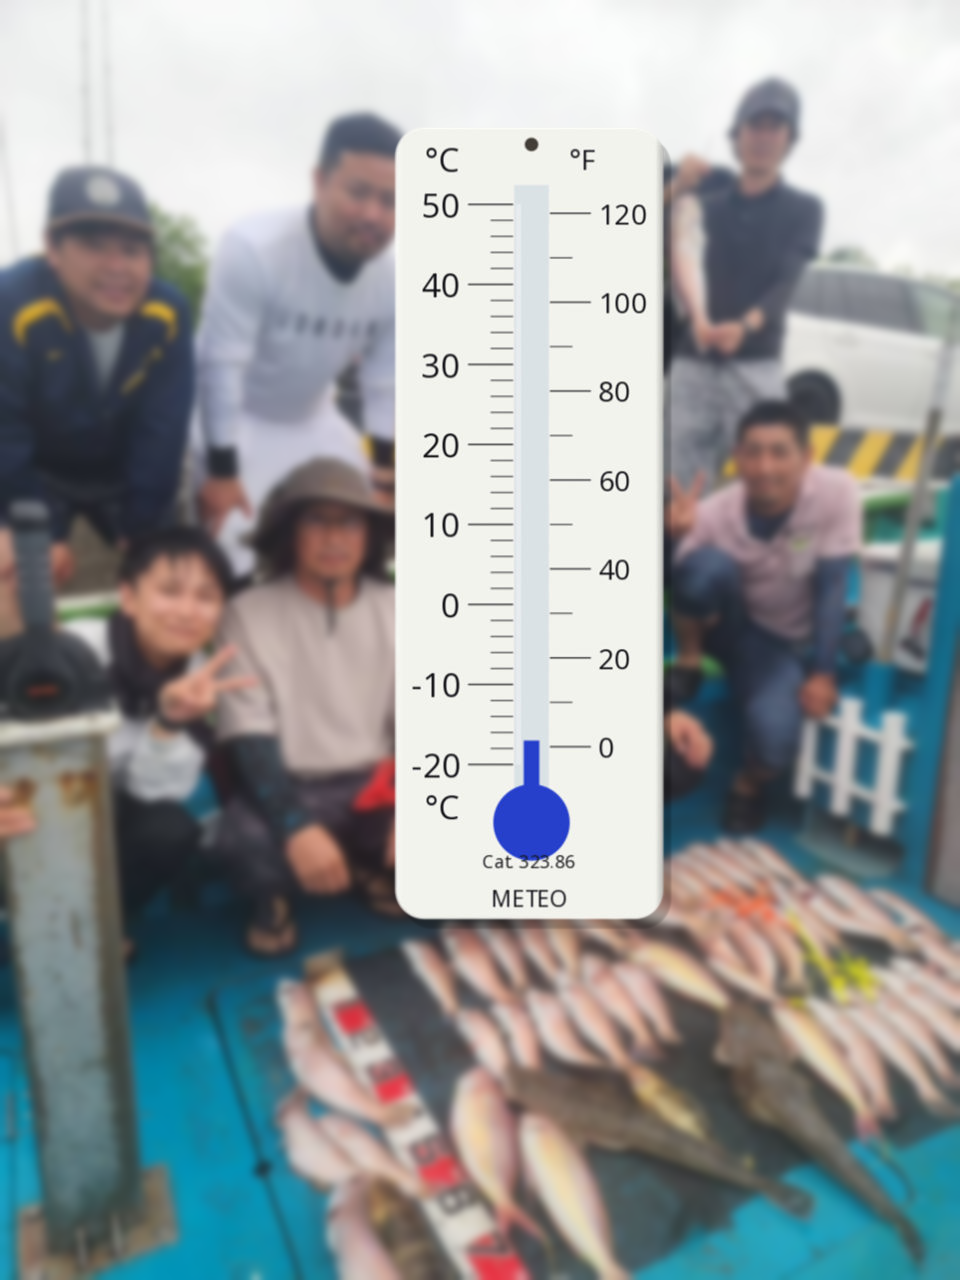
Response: -17
